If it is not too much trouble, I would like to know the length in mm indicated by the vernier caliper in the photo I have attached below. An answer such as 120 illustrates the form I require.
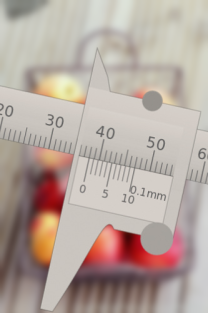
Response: 38.0
